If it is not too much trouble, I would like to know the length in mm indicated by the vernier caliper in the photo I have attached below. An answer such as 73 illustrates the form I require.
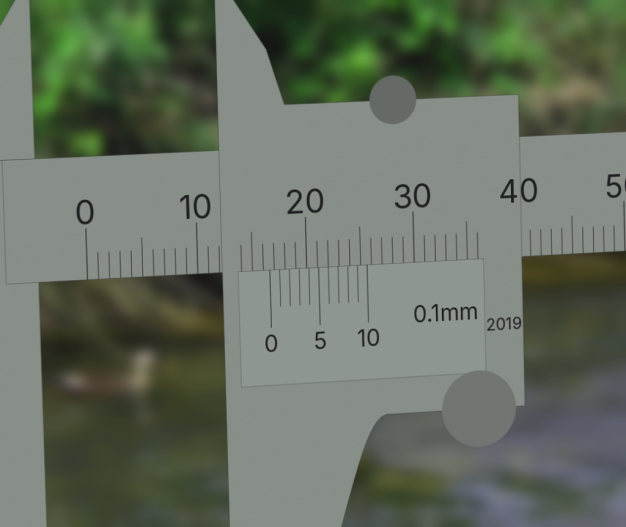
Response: 16.6
